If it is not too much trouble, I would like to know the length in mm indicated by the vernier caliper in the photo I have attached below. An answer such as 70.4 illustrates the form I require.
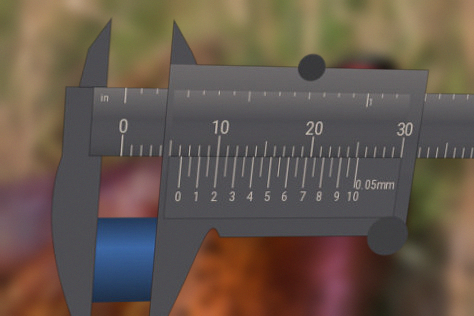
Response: 6.2
